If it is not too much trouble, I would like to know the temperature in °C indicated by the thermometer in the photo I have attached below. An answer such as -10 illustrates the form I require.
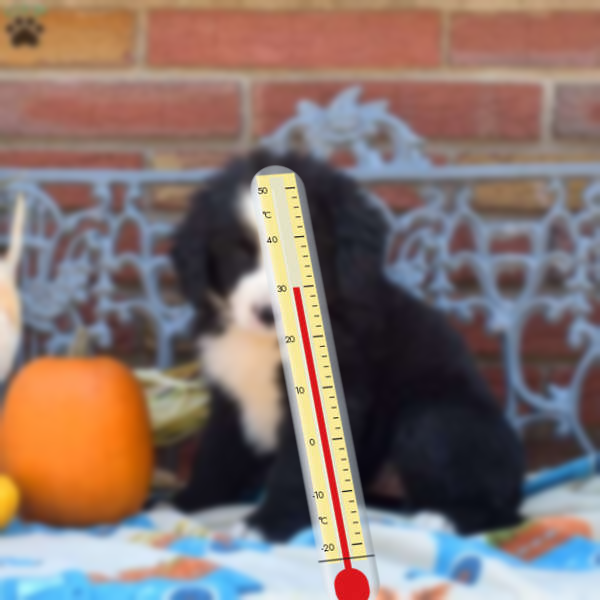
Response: 30
